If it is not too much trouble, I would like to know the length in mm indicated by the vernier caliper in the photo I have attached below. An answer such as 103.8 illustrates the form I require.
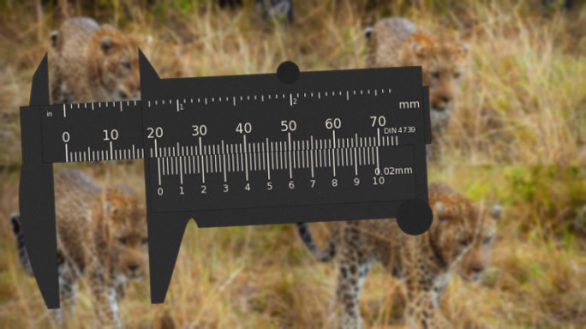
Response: 20.5
